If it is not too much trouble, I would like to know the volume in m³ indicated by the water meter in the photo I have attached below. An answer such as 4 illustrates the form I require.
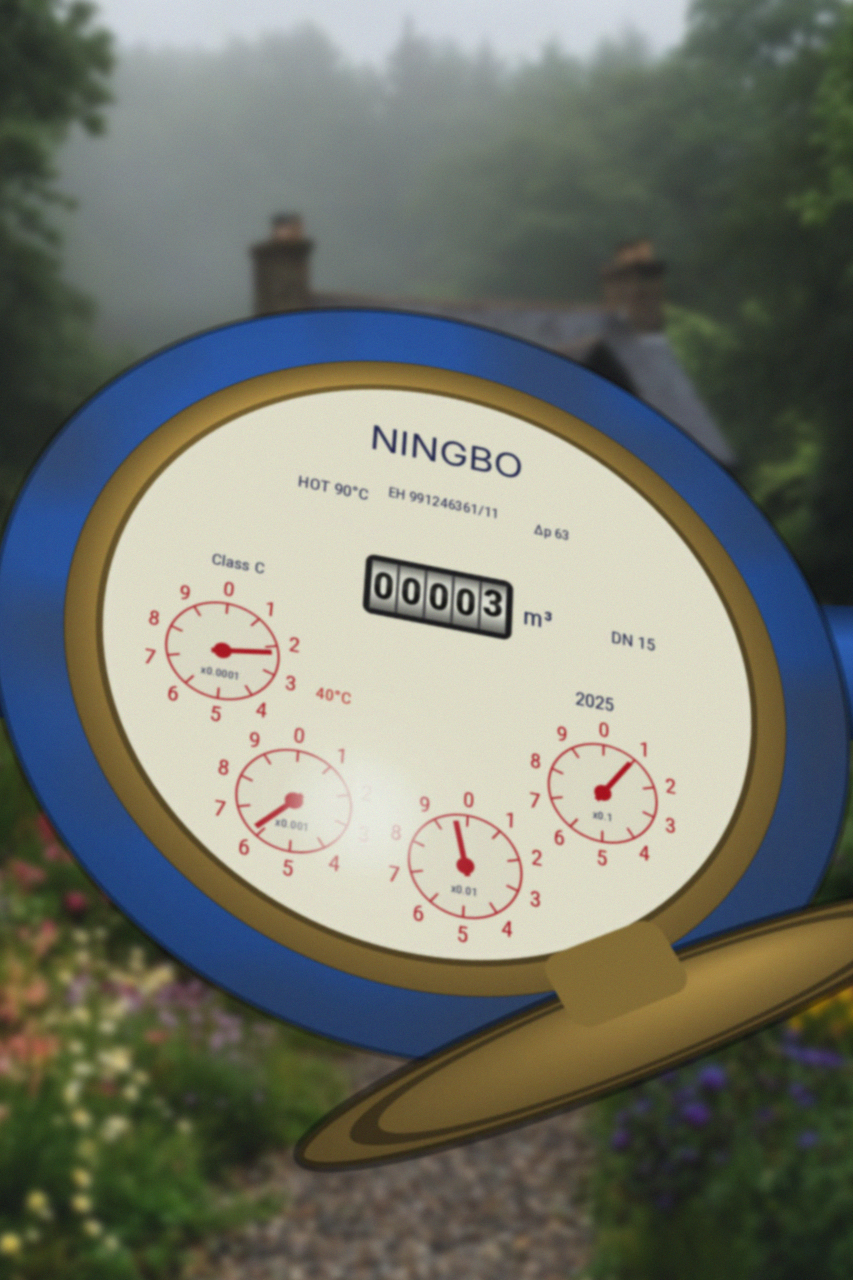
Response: 3.0962
